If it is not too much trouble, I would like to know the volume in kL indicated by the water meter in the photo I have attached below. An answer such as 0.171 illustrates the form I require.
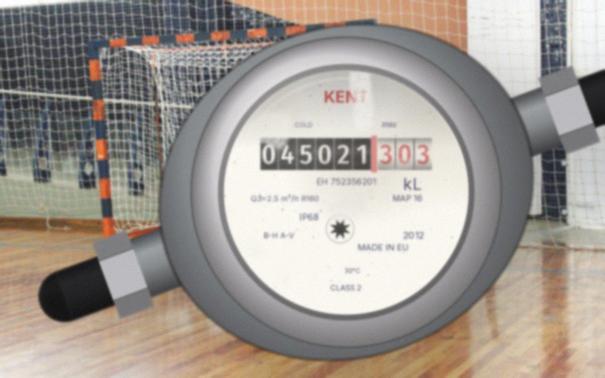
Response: 45021.303
